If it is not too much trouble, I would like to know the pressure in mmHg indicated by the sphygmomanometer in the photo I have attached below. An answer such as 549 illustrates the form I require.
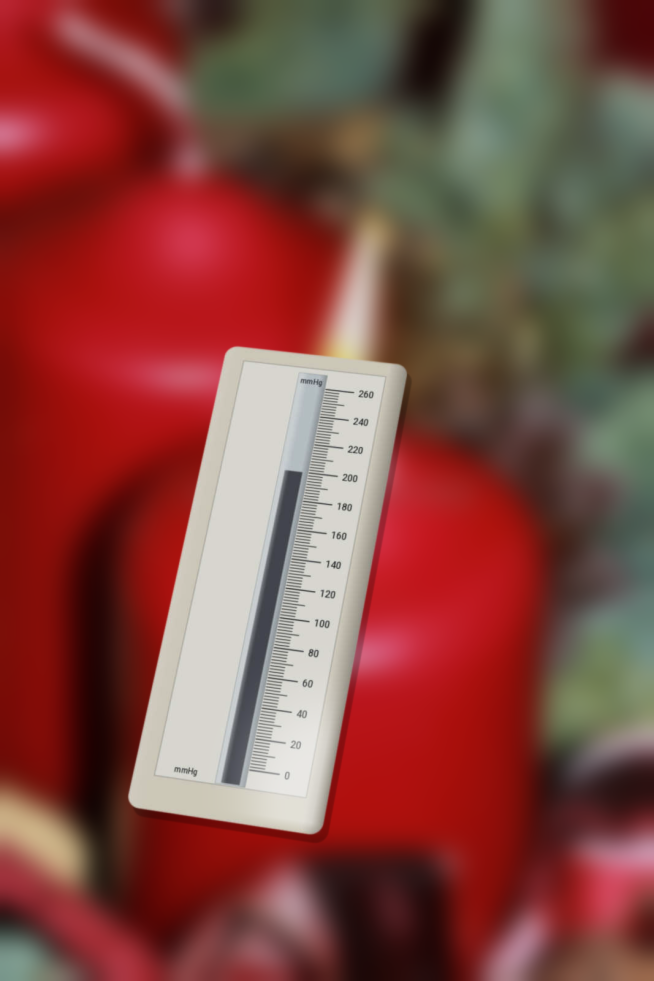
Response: 200
